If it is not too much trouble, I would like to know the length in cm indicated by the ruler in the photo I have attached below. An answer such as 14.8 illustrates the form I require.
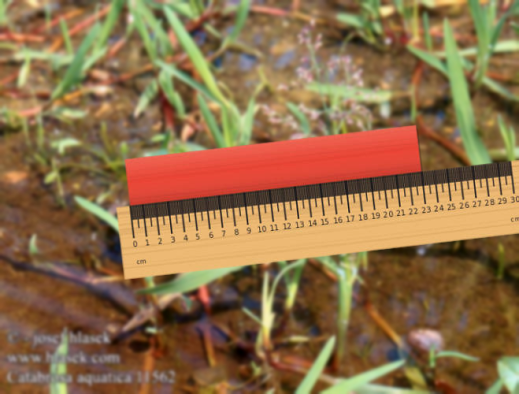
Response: 23
